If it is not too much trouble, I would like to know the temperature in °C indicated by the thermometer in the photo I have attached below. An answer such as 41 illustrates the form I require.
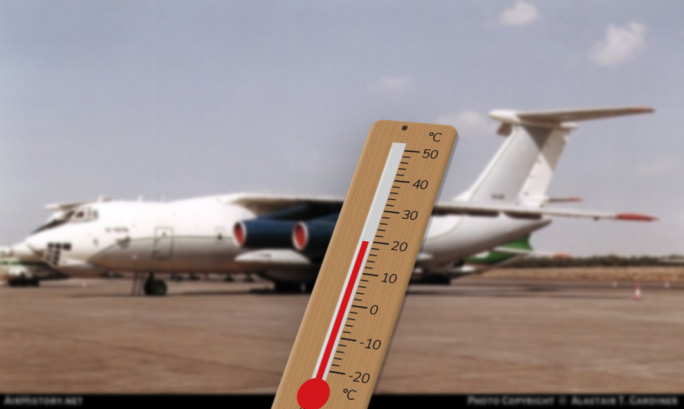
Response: 20
